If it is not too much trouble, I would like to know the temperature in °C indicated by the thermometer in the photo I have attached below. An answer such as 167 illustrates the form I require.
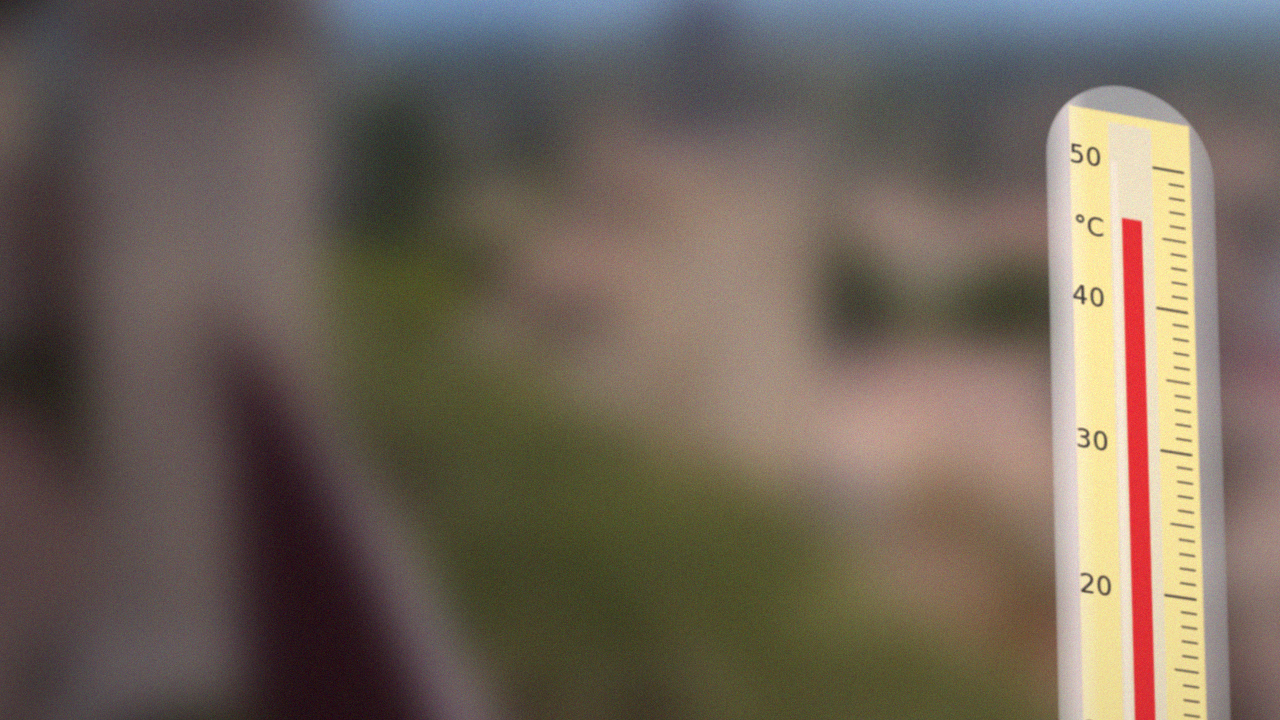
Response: 46
